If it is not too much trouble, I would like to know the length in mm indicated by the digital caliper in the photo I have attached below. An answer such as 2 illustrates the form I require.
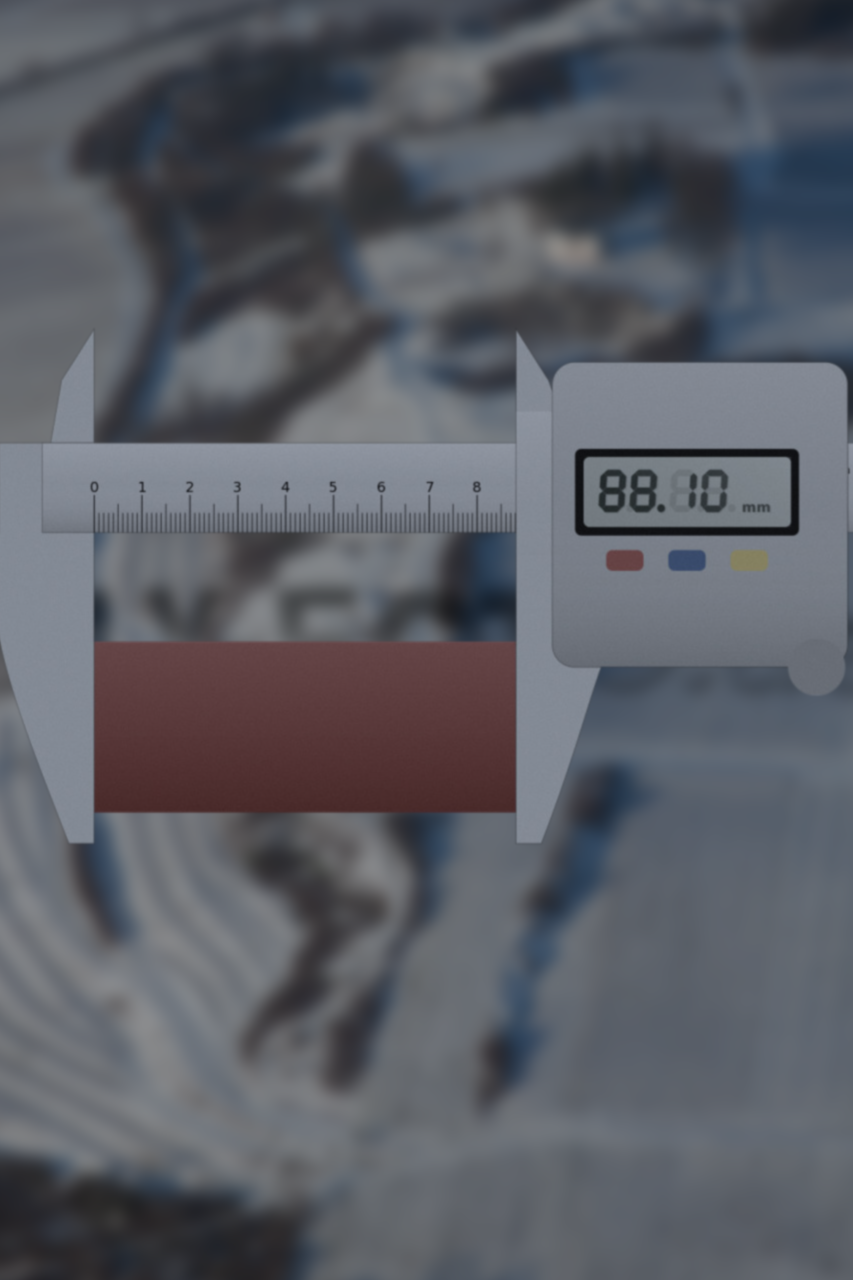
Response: 88.10
